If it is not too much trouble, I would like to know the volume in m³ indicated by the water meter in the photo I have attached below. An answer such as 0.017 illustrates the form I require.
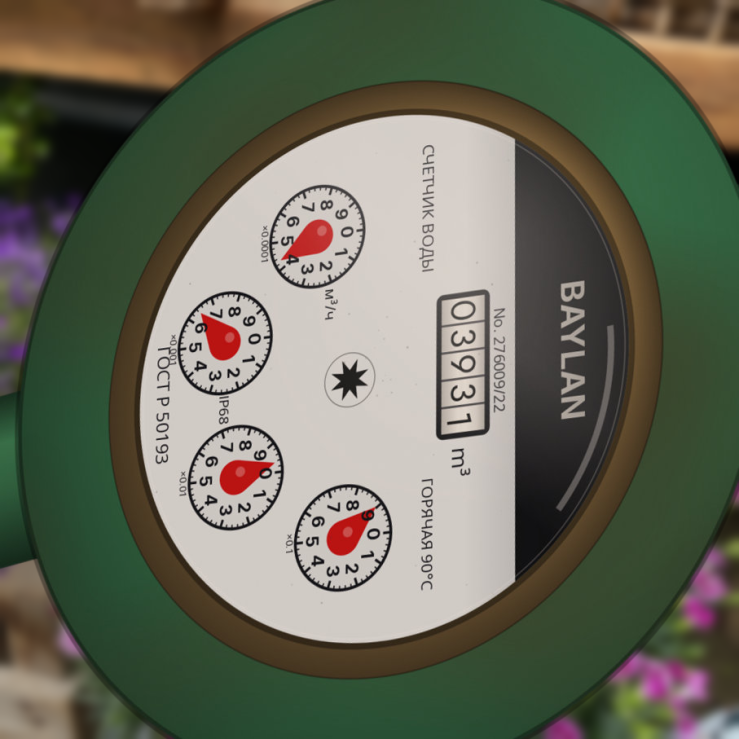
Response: 3930.8964
